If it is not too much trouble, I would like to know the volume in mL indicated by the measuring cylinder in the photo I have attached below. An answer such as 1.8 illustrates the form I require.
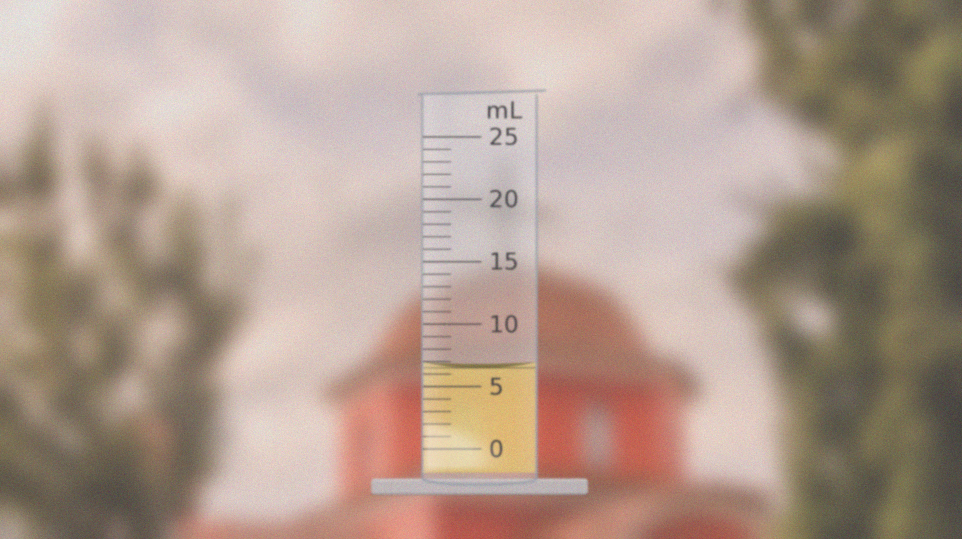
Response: 6.5
